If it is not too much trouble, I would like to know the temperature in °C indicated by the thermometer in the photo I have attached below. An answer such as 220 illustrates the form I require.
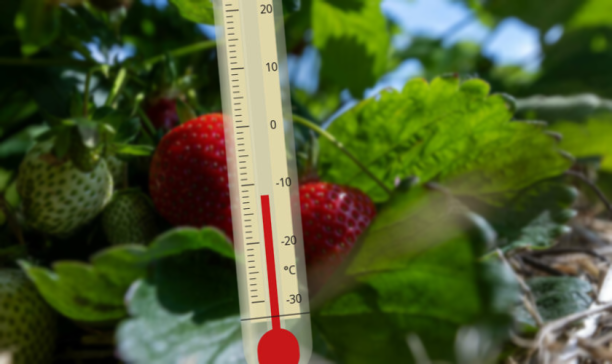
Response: -12
